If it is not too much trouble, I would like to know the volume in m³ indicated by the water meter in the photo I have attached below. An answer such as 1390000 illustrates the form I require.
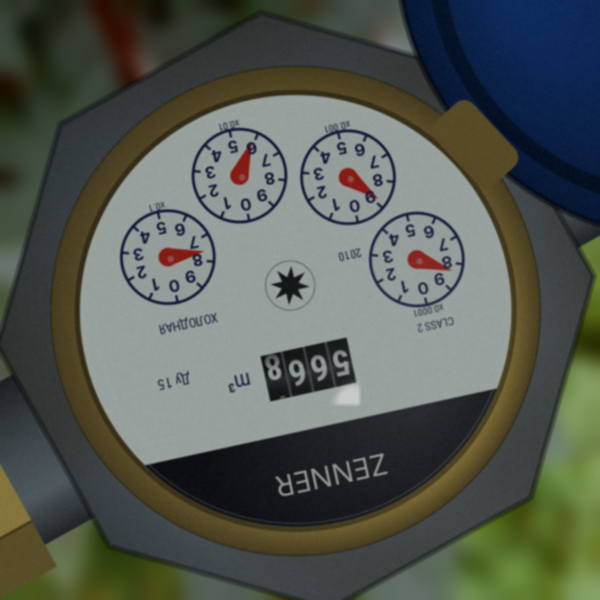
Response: 5667.7588
